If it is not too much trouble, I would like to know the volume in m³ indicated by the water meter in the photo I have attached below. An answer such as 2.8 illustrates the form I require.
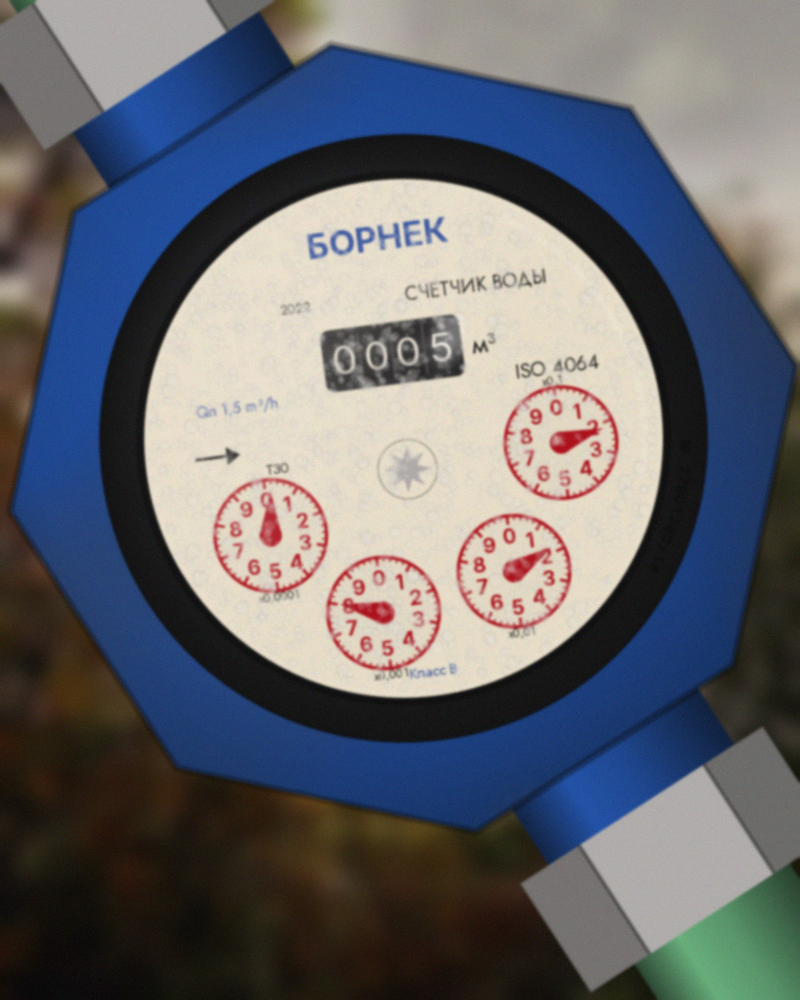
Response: 5.2180
